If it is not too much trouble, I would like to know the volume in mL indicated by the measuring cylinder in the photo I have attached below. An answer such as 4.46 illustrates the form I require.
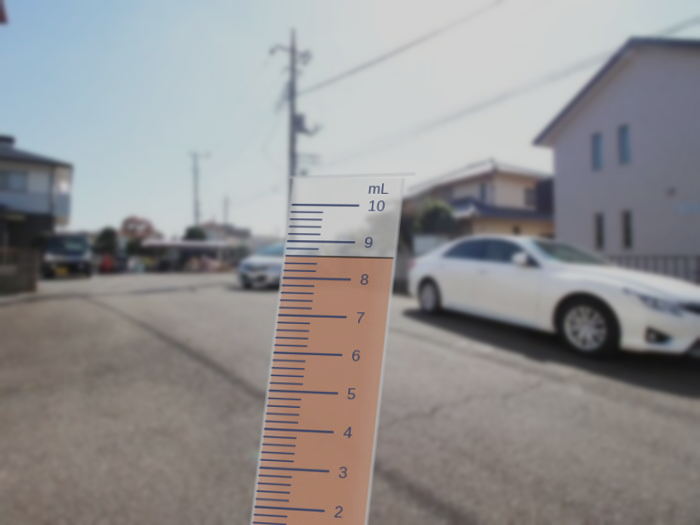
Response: 8.6
